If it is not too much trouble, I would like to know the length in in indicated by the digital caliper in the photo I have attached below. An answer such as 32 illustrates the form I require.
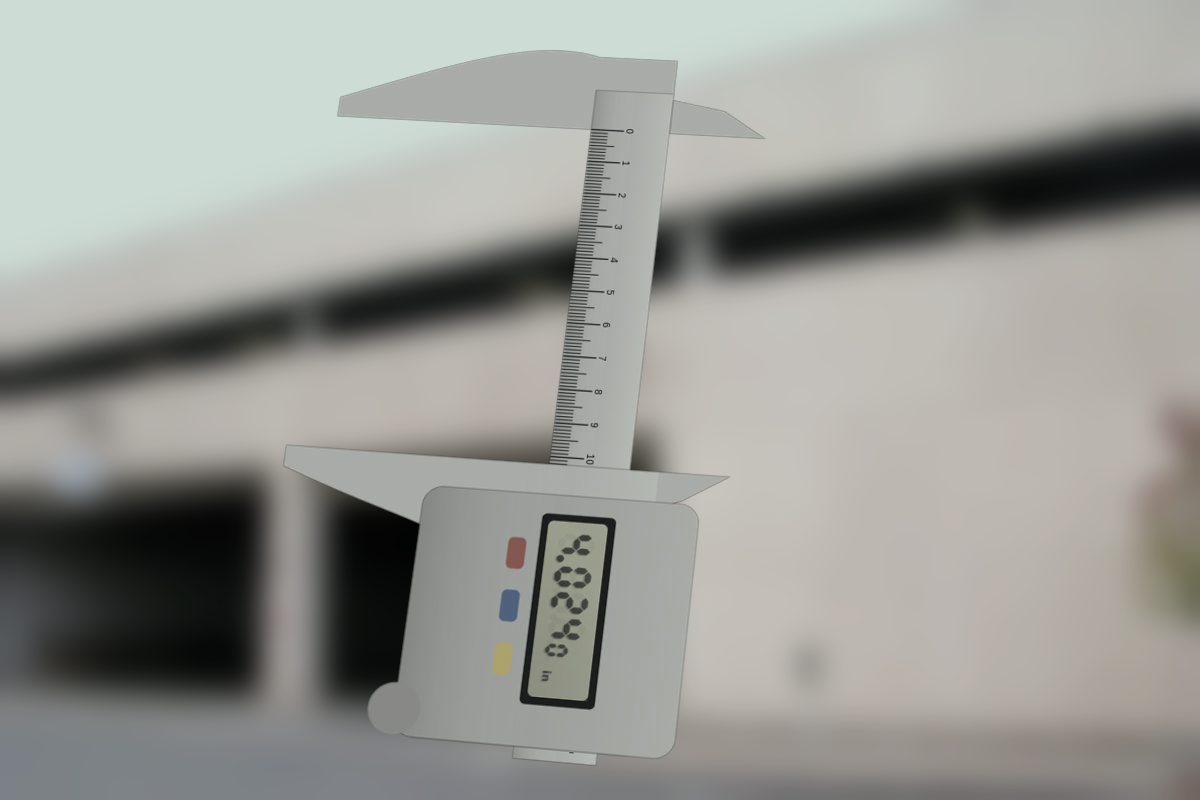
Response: 4.0240
